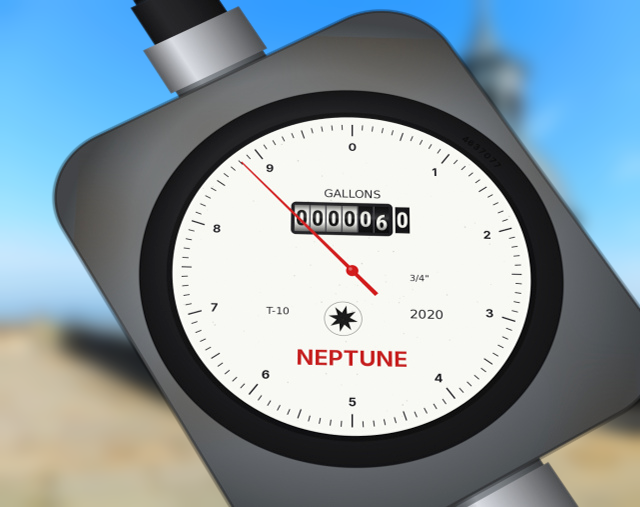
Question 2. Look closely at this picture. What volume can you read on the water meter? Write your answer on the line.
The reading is 58.8 gal
